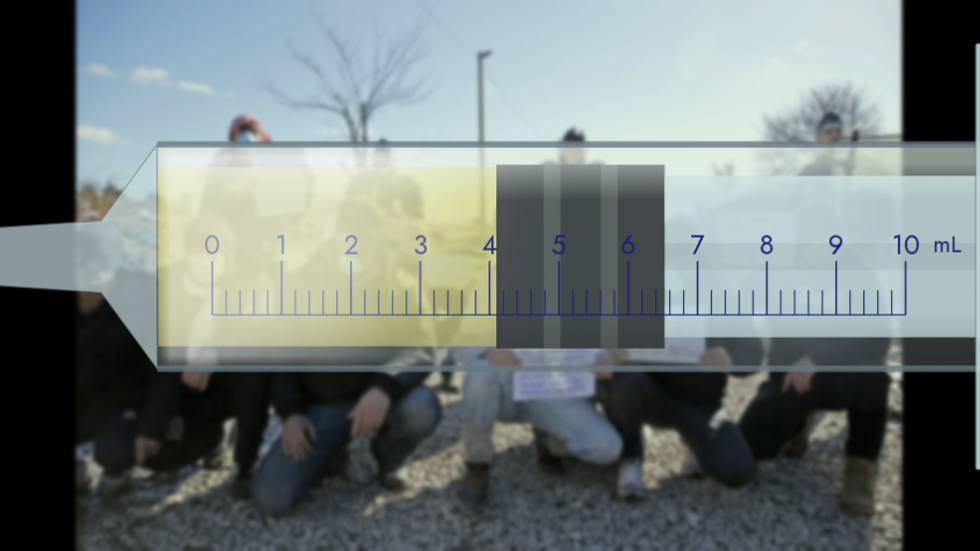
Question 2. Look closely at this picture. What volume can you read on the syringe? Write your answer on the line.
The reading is 4.1 mL
